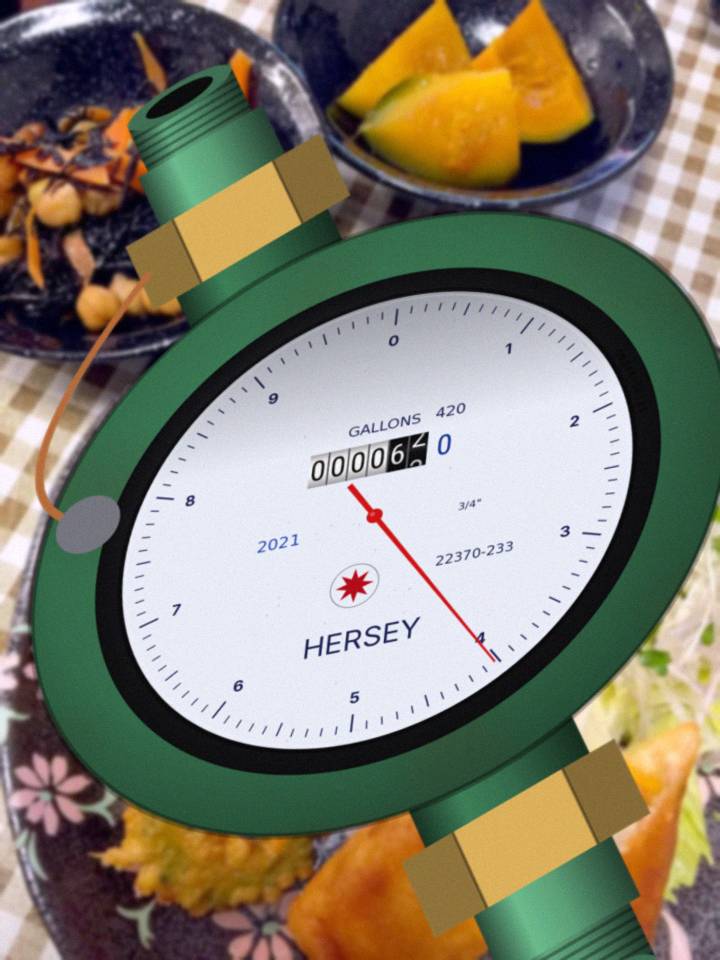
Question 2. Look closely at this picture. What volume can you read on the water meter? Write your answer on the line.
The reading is 624.0 gal
